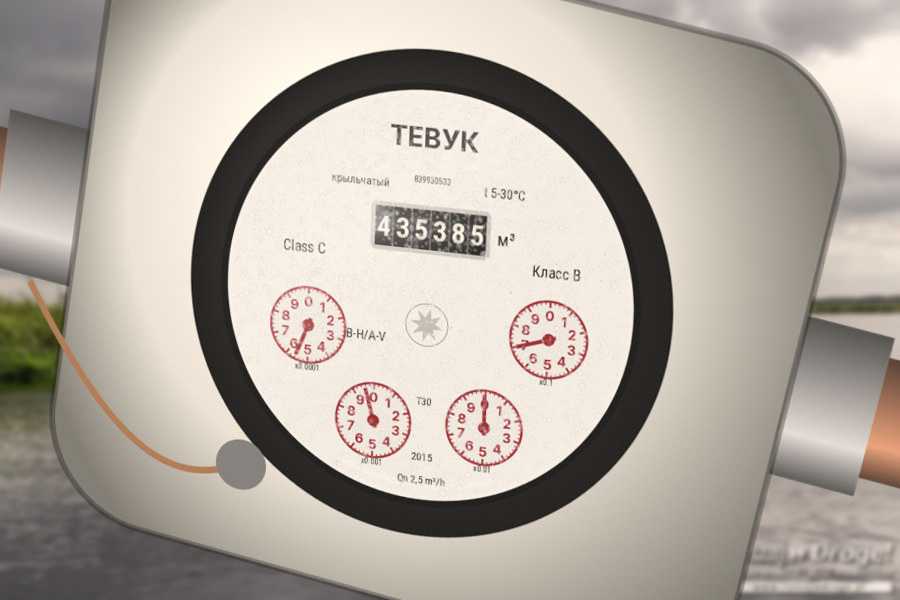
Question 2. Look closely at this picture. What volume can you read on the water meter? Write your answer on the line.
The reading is 435385.6995 m³
